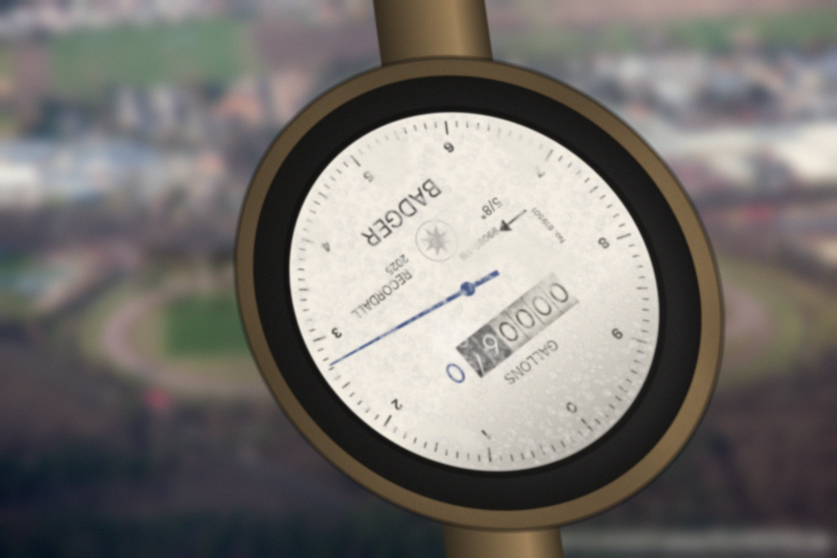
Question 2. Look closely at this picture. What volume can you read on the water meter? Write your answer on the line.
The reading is 672.7 gal
